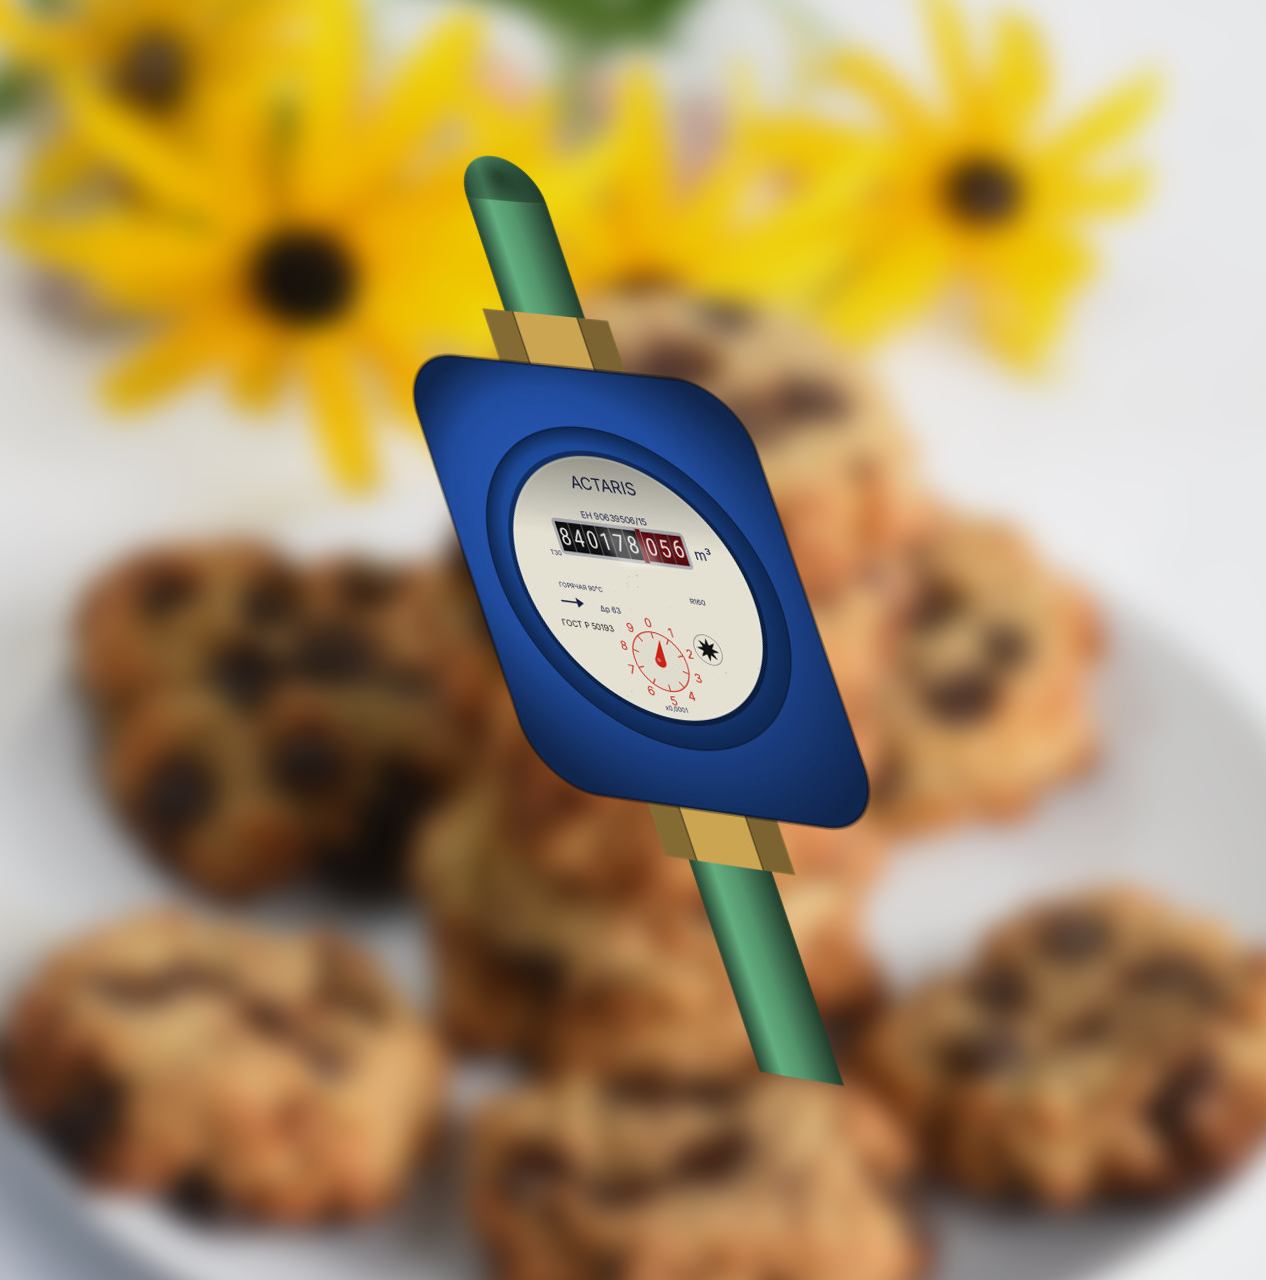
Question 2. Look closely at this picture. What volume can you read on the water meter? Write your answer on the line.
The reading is 840178.0560 m³
